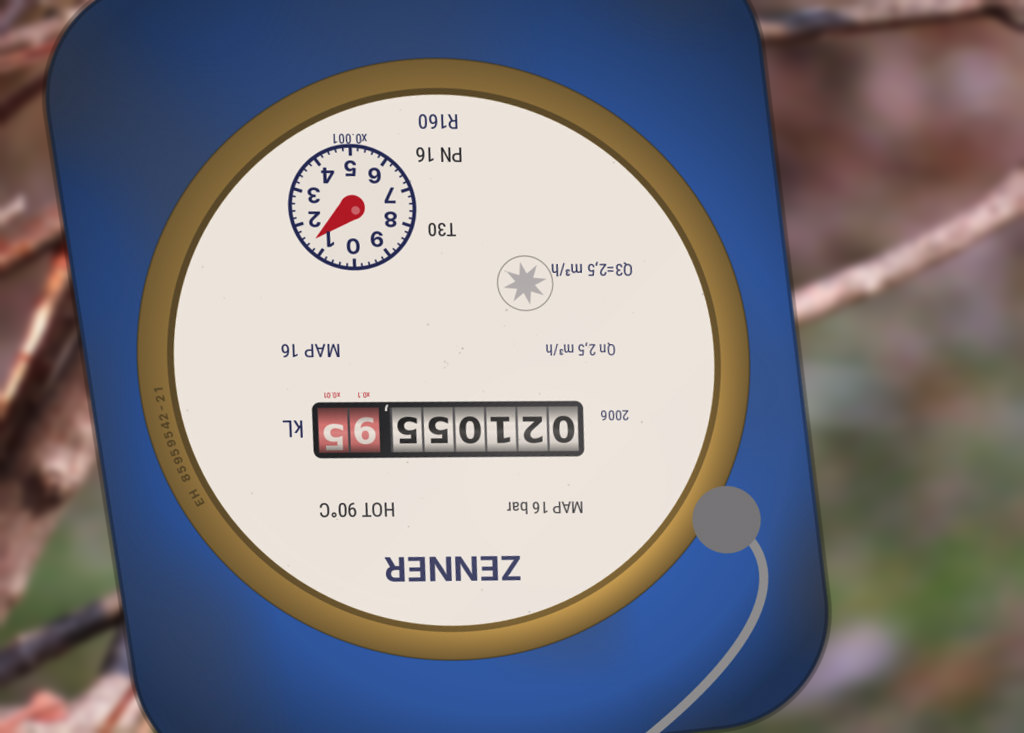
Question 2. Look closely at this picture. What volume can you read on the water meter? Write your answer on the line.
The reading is 21055.951 kL
